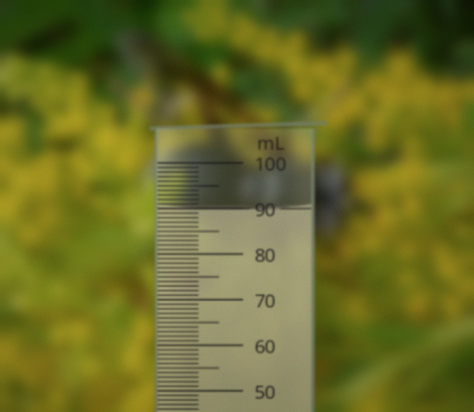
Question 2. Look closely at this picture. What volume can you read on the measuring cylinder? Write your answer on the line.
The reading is 90 mL
